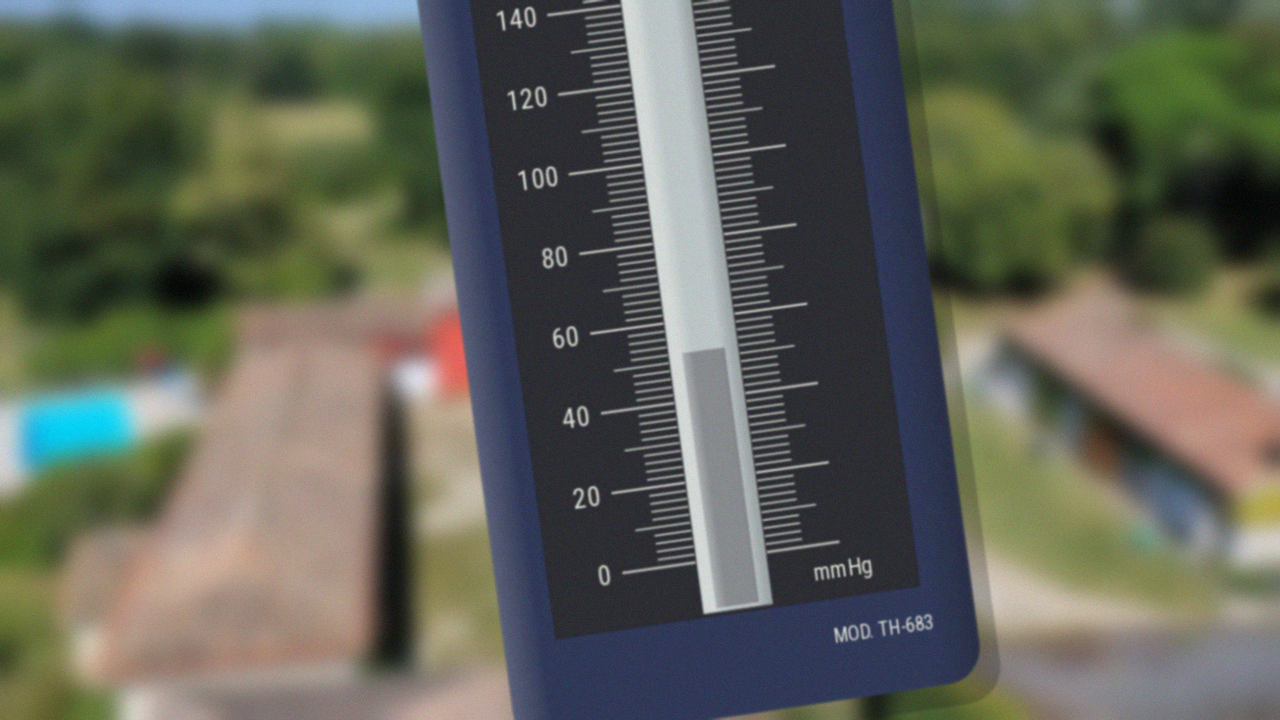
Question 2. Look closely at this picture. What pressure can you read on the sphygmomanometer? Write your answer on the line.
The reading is 52 mmHg
